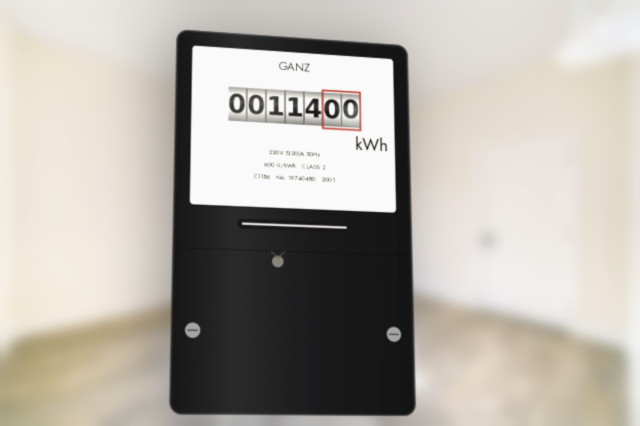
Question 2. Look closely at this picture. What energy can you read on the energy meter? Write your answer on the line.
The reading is 114.00 kWh
